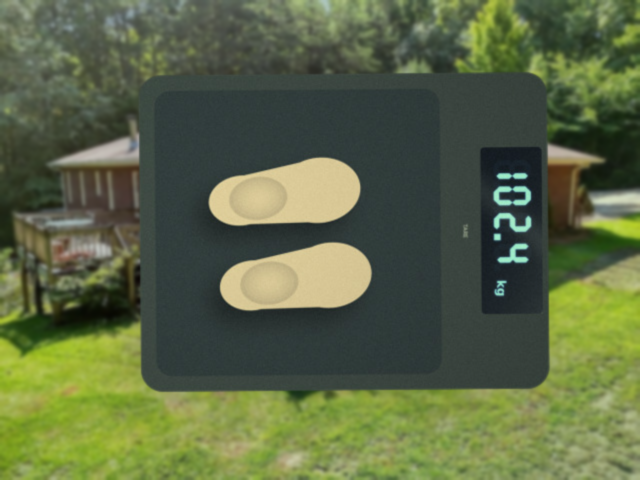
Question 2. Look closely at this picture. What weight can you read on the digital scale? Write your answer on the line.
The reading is 102.4 kg
